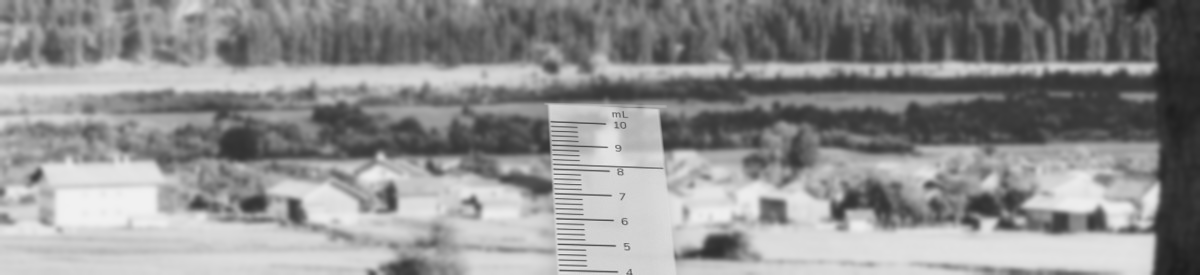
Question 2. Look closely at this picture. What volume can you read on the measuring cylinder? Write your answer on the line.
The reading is 8.2 mL
